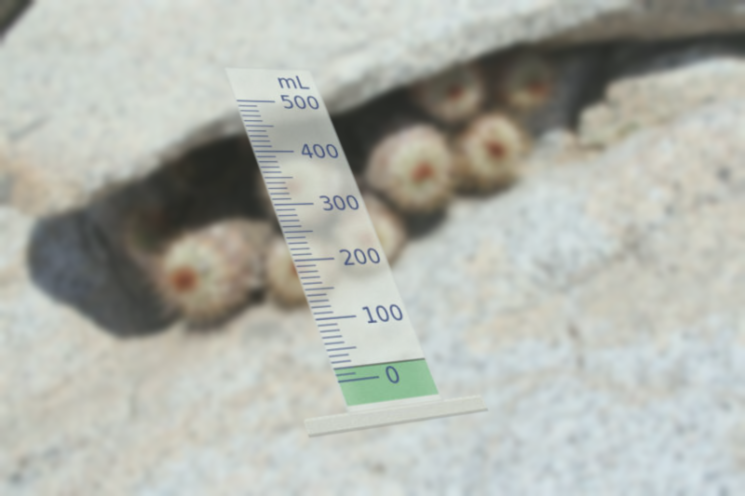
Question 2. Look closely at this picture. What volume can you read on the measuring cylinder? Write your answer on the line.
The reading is 20 mL
